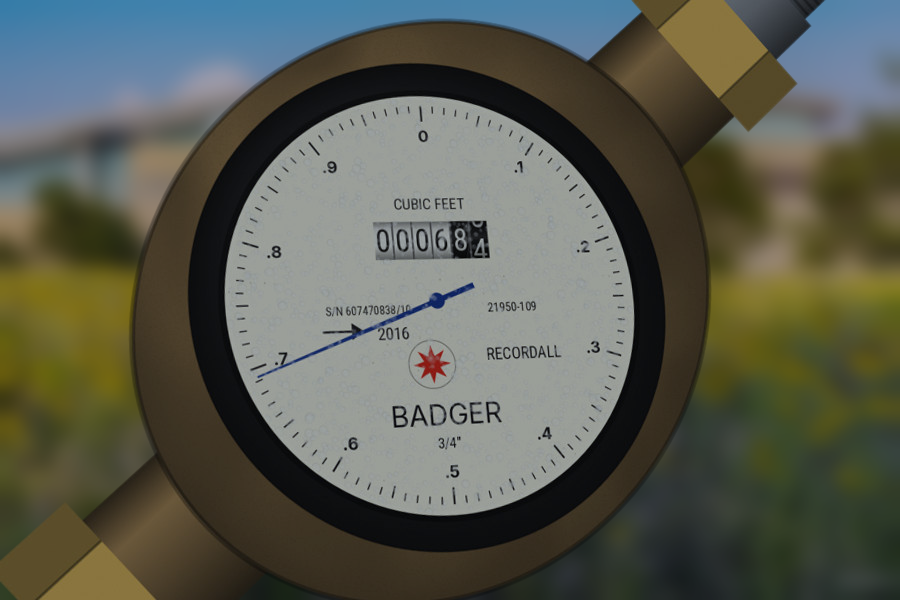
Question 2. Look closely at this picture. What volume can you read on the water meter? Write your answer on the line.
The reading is 683.69 ft³
